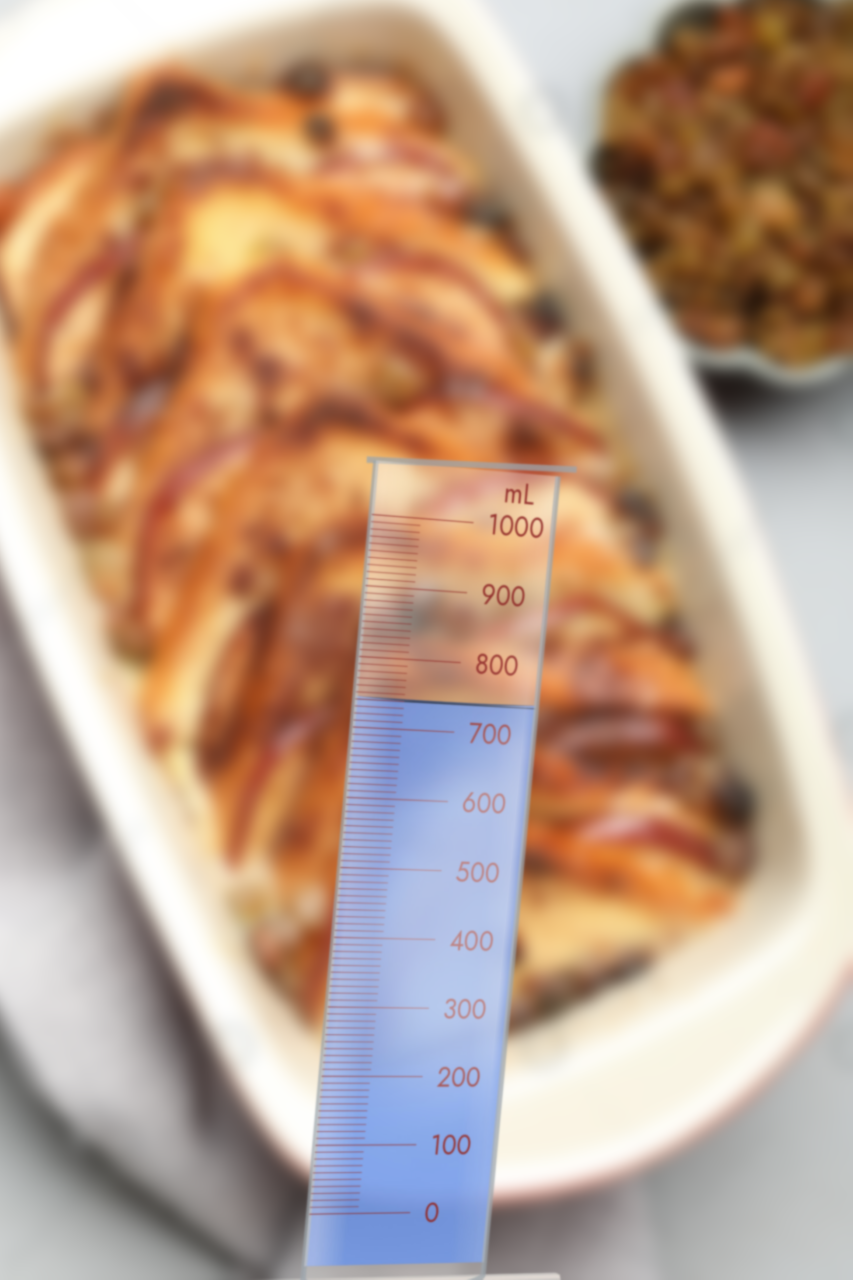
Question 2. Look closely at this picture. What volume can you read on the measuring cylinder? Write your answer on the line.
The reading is 740 mL
